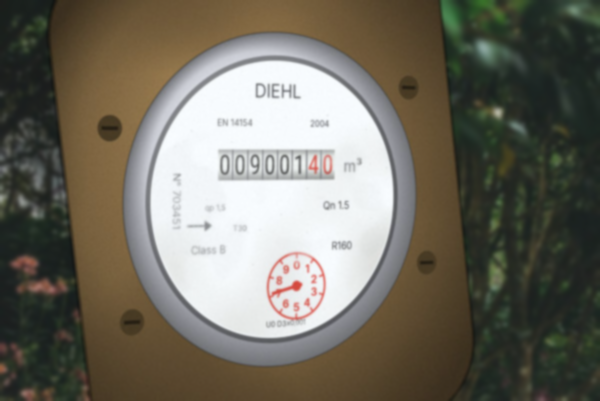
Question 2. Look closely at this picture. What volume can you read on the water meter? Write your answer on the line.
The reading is 9001.407 m³
